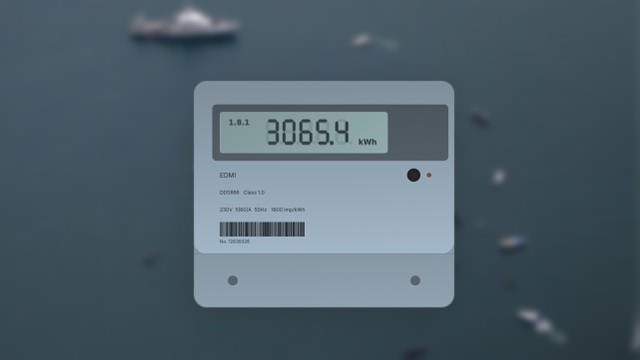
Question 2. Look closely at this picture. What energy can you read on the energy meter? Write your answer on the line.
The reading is 3065.4 kWh
